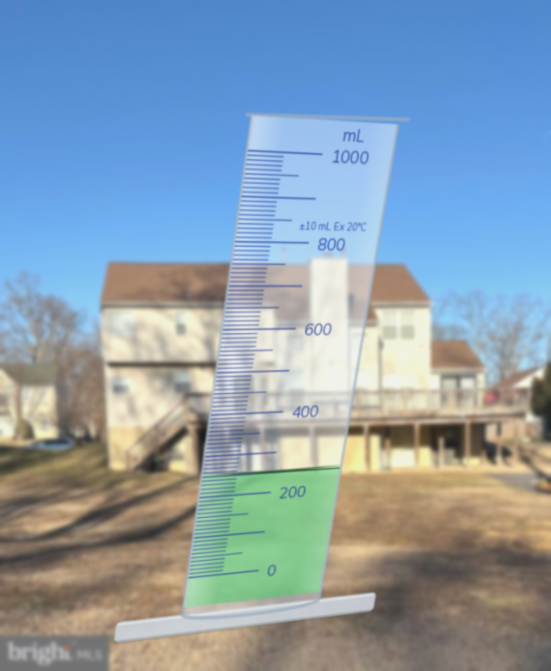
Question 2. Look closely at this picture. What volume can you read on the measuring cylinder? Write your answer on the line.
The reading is 250 mL
